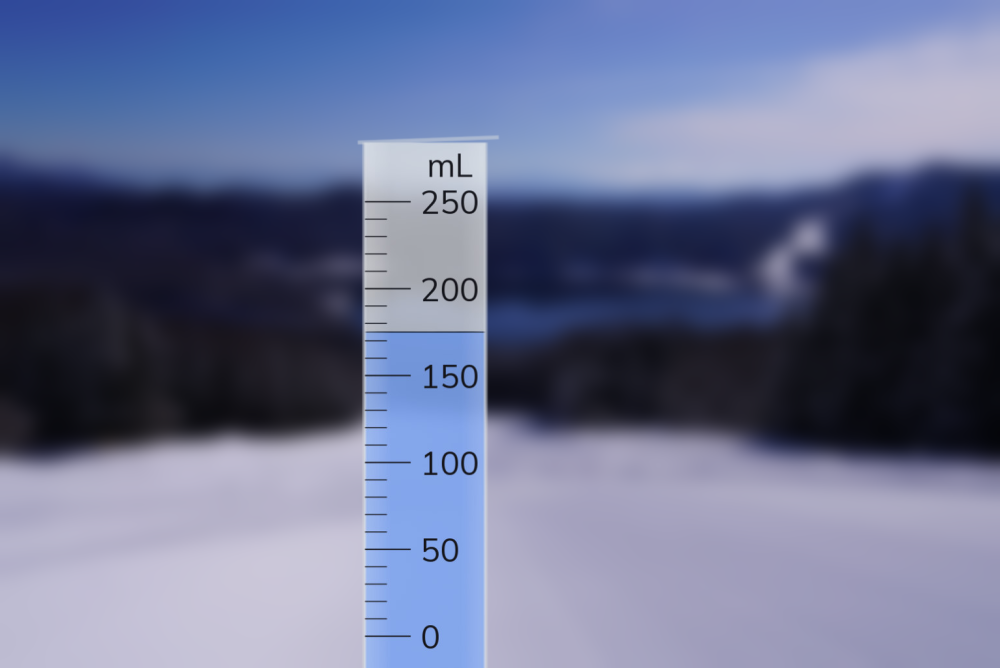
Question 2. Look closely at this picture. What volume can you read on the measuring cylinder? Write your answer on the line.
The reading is 175 mL
